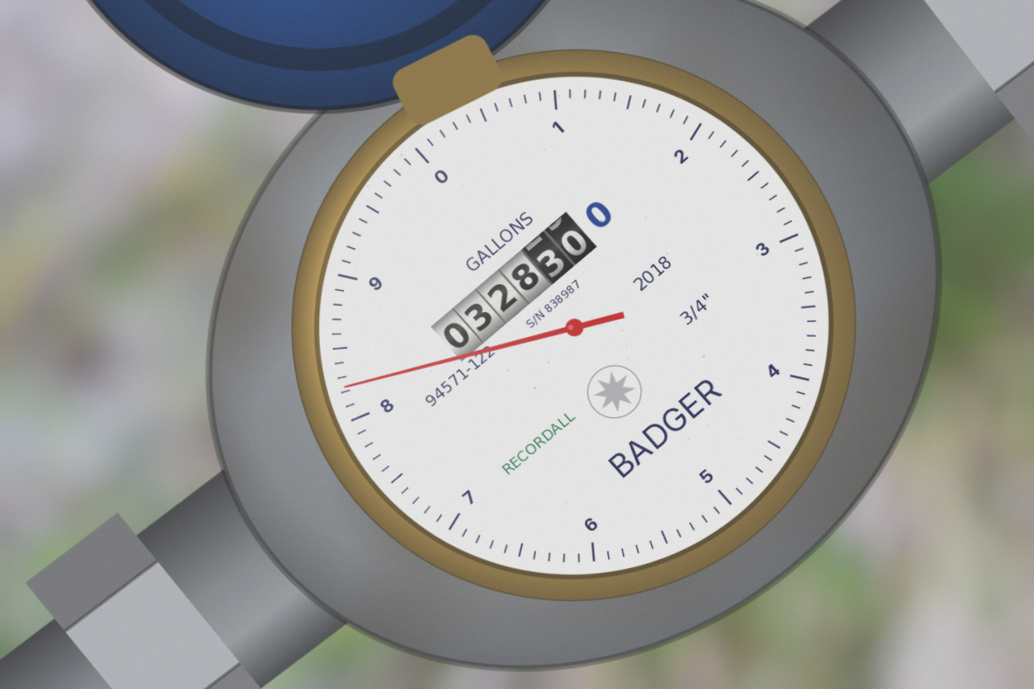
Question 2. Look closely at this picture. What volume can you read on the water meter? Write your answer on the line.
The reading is 328298.2 gal
